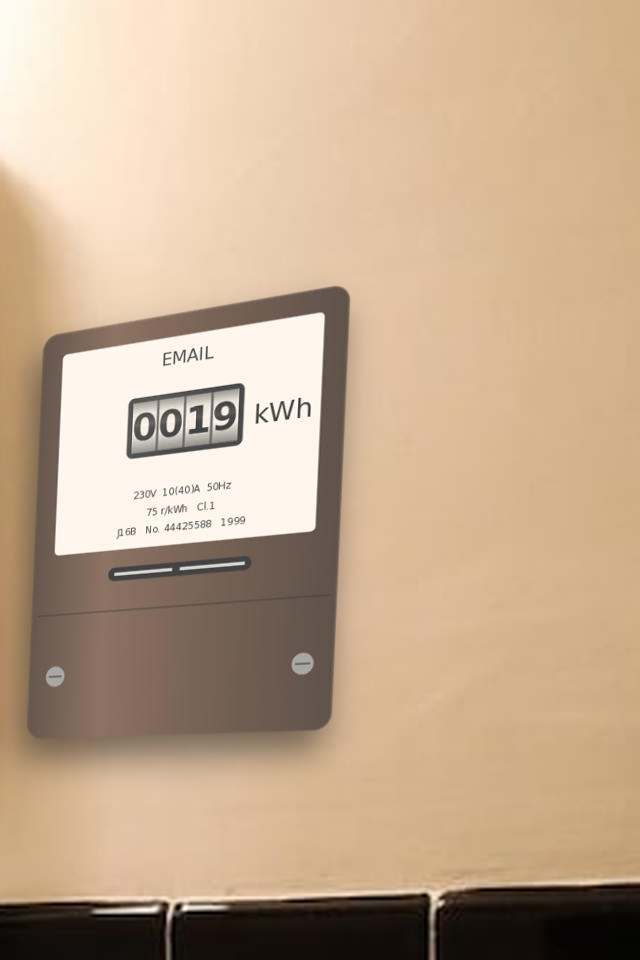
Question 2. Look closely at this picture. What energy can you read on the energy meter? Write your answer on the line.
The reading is 19 kWh
